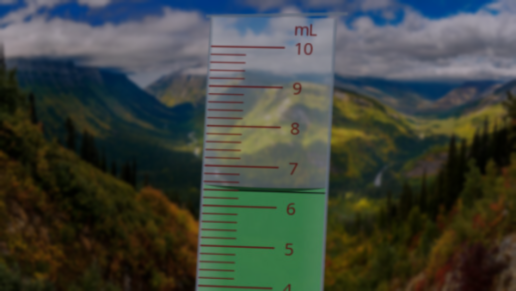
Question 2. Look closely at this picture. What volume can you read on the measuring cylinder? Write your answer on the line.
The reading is 6.4 mL
